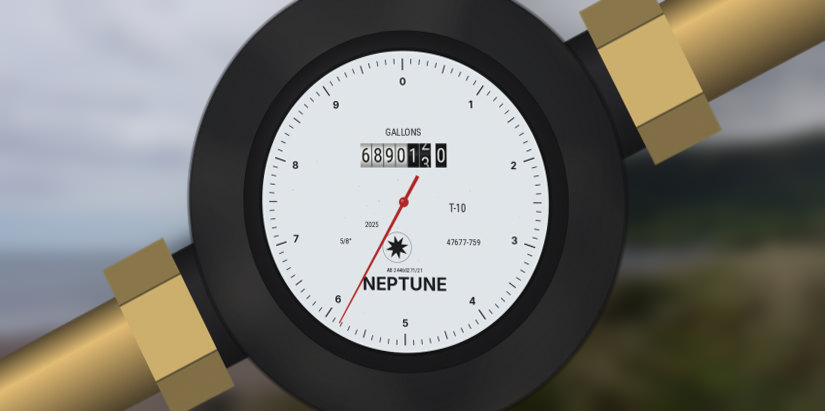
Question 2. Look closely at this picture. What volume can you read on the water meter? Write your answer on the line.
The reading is 6890125.8 gal
